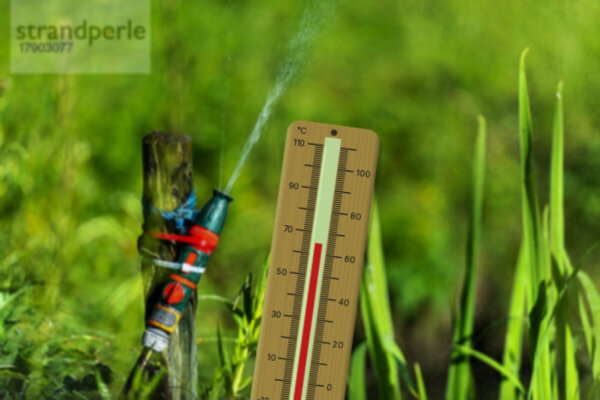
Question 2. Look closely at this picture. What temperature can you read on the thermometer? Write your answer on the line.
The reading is 65 °C
